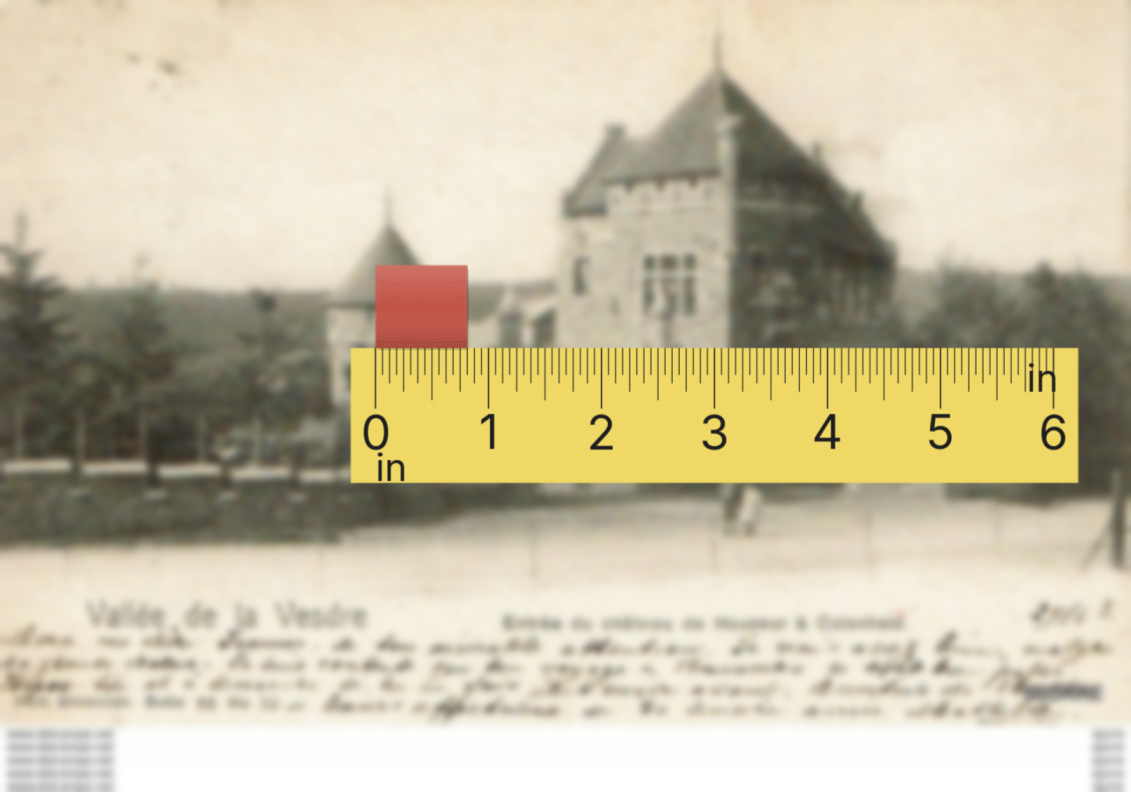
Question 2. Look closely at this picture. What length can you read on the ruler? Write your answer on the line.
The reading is 0.8125 in
